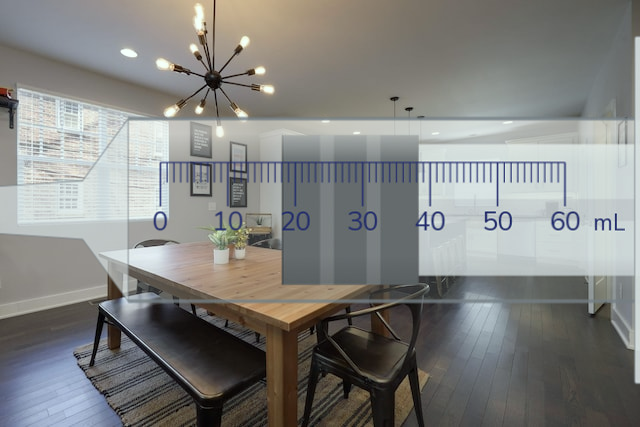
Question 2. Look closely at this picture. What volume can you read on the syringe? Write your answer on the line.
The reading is 18 mL
